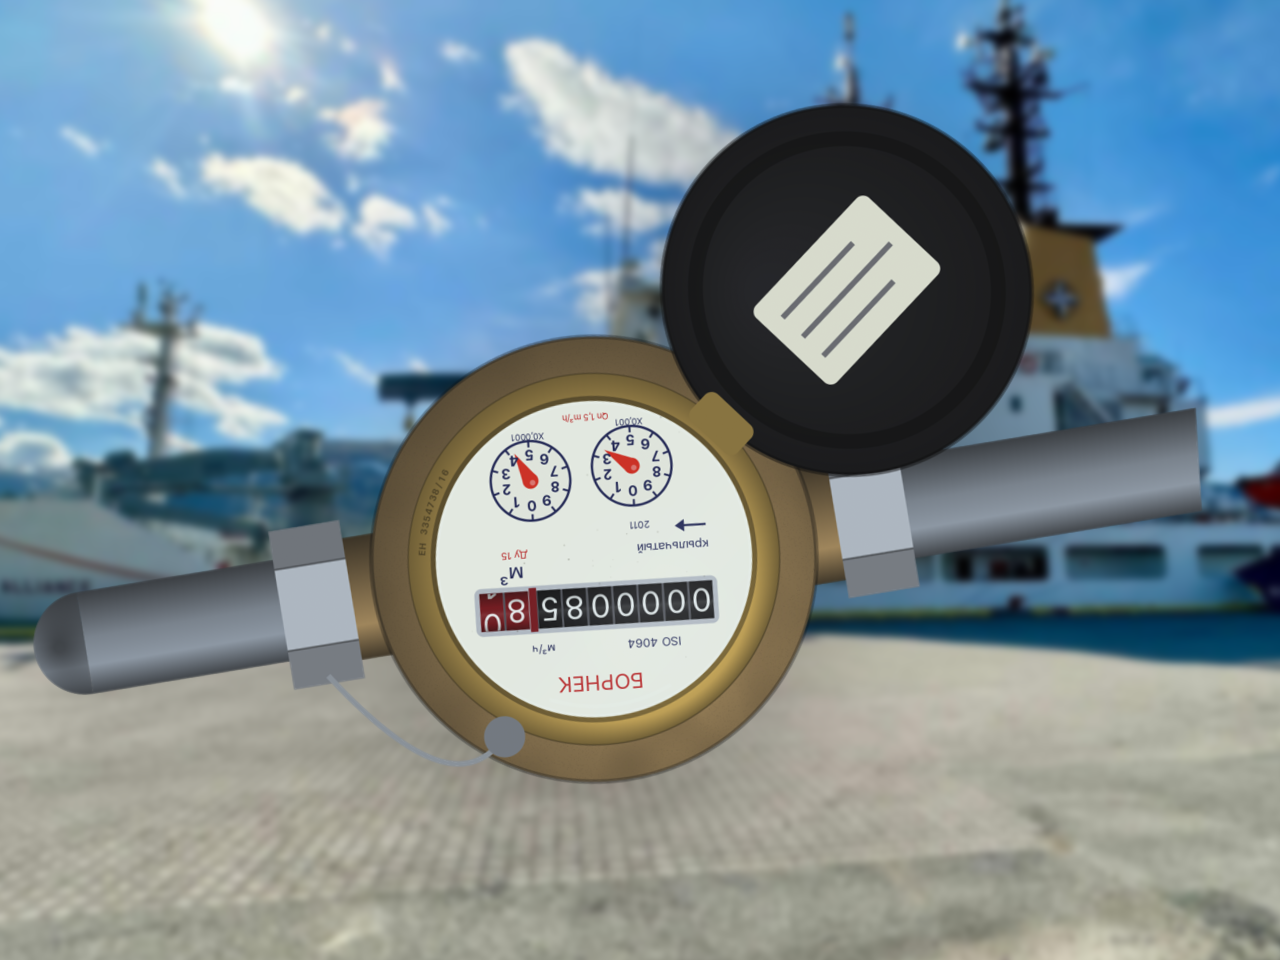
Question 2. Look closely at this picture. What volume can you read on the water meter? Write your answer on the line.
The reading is 85.8034 m³
